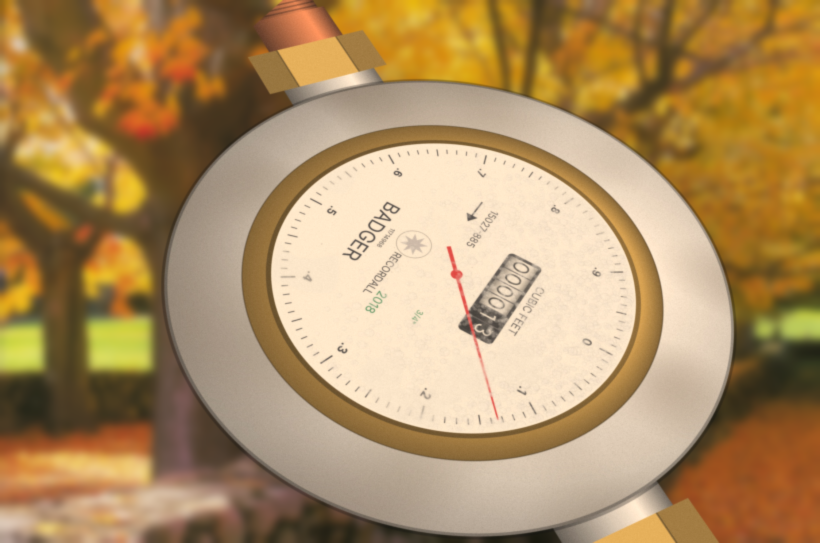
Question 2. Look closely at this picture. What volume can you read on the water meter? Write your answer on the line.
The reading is 13.13 ft³
